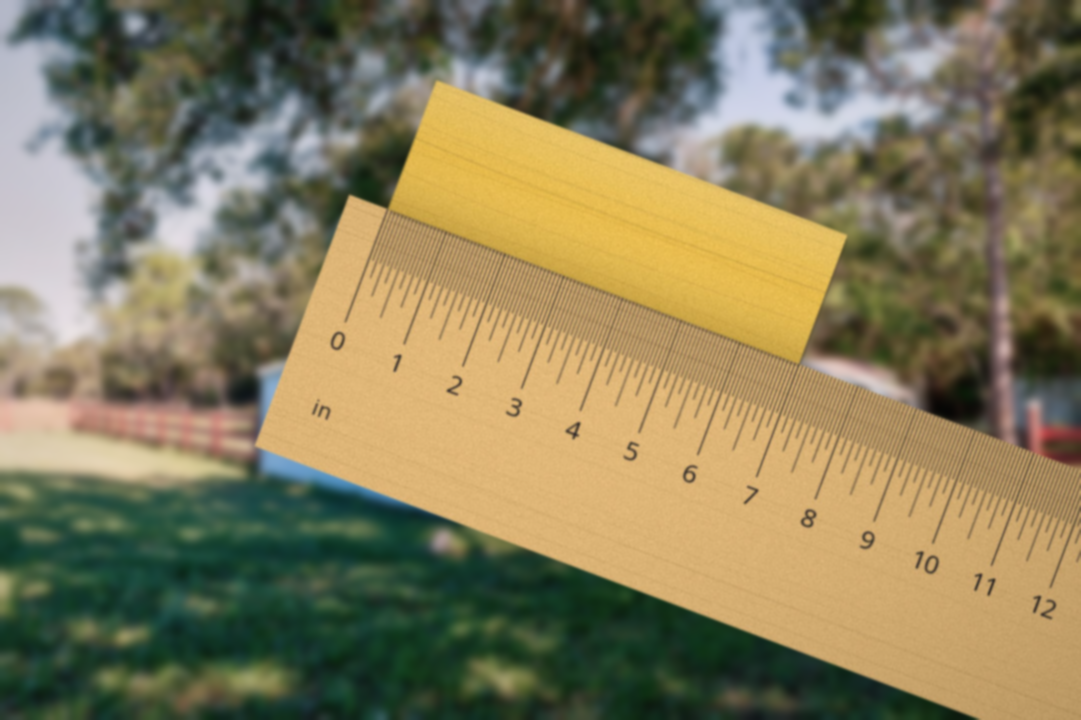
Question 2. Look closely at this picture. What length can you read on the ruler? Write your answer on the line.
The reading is 7 in
